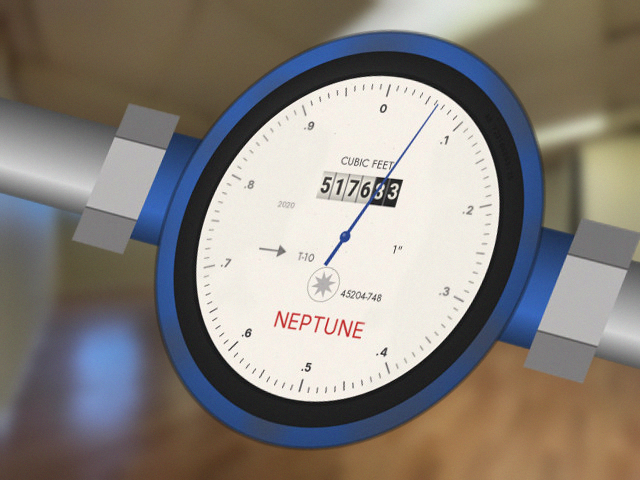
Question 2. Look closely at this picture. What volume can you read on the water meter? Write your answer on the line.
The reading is 517683.06 ft³
